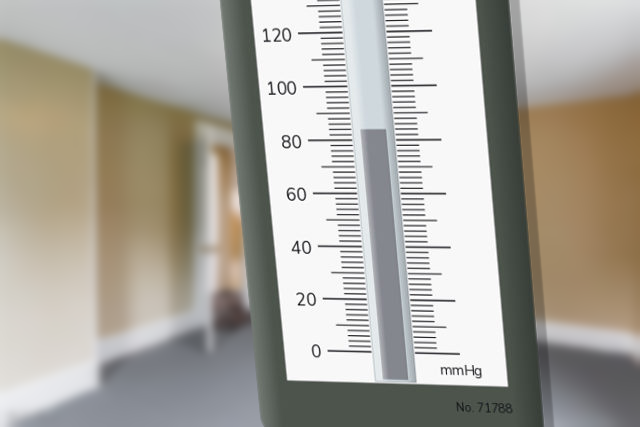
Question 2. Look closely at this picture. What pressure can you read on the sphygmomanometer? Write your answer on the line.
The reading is 84 mmHg
